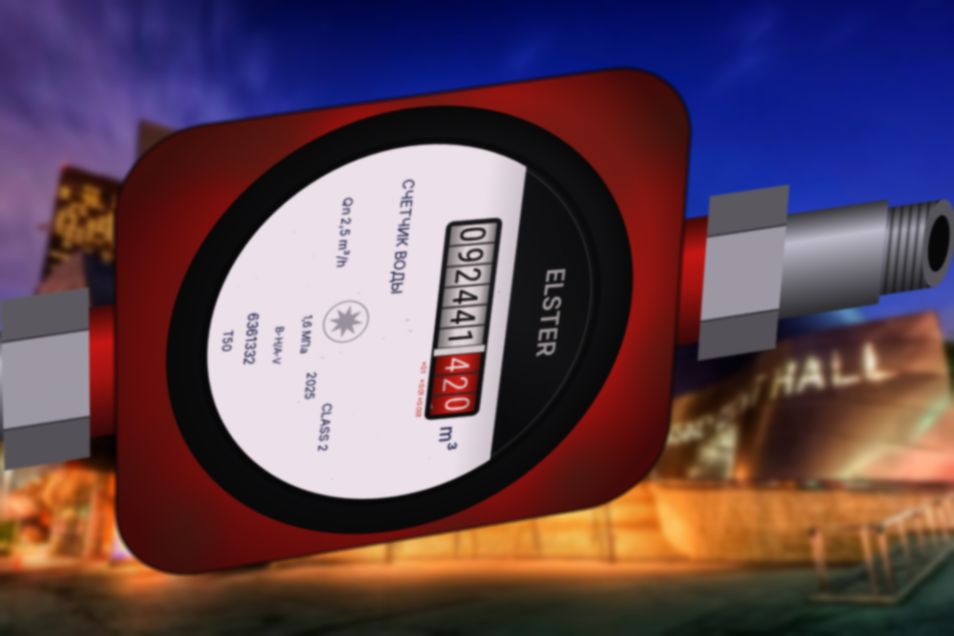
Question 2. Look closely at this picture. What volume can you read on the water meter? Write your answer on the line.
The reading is 92441.420 m³
